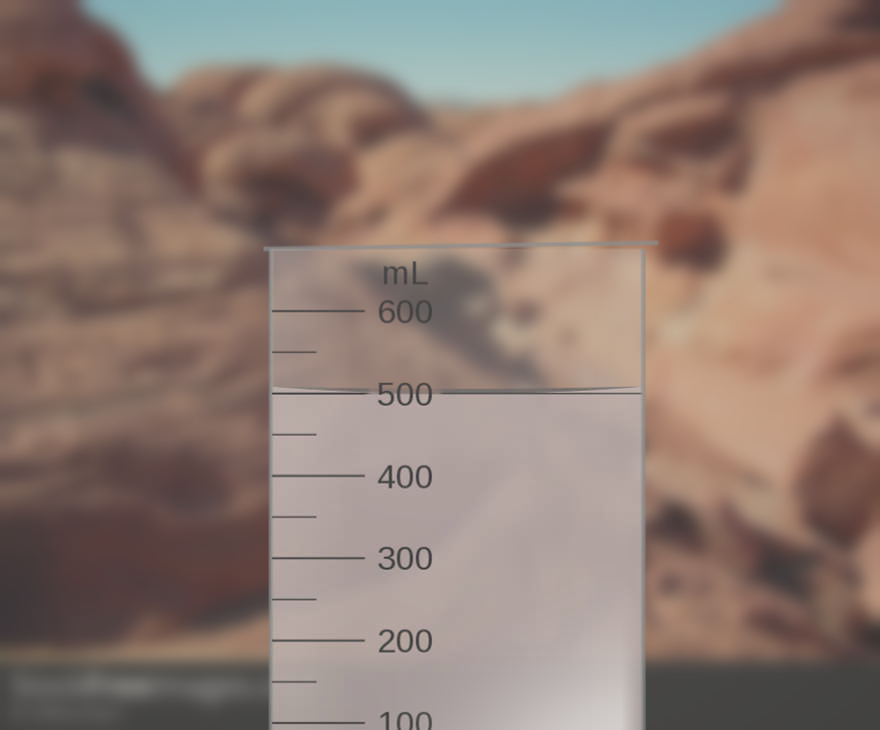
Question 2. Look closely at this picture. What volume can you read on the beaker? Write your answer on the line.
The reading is 500 mL
